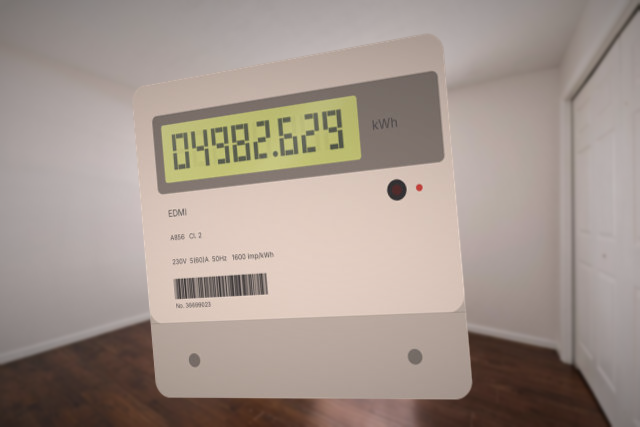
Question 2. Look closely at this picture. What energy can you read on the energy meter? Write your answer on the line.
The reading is 4982.629 kWh
